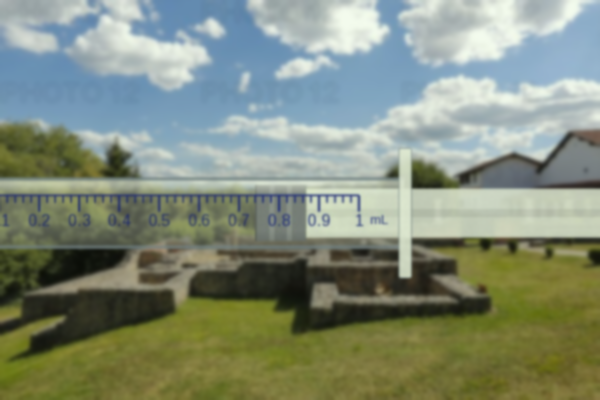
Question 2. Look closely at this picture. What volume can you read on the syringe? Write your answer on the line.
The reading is 0.74 mL
